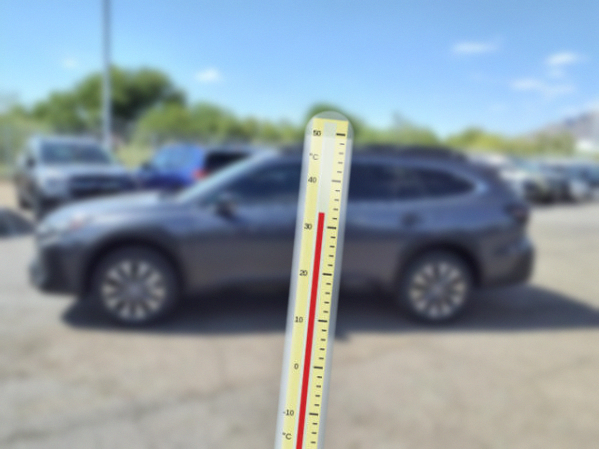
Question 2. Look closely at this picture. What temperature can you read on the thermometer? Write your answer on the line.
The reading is 33 °C
